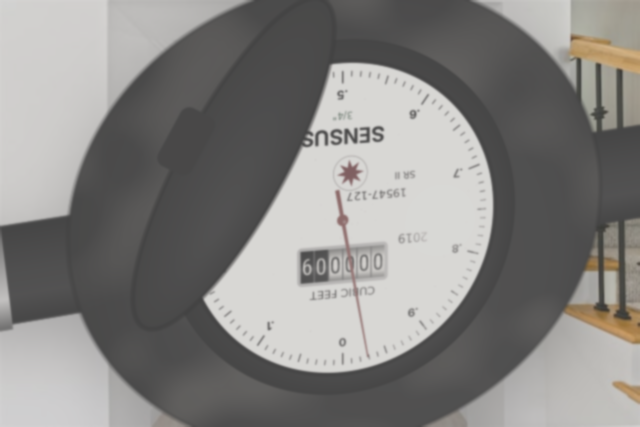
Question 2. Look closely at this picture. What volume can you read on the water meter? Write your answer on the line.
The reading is 8.97 ft³
